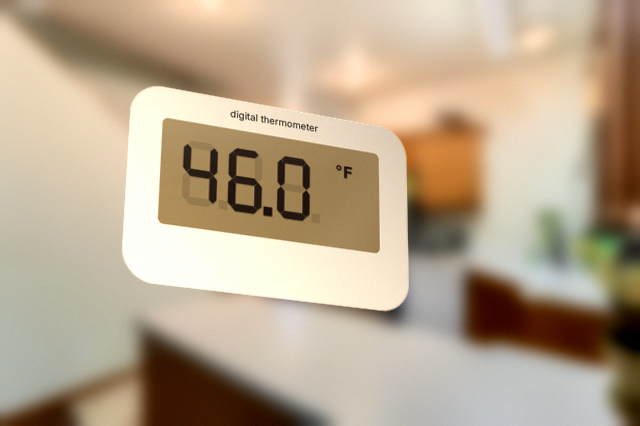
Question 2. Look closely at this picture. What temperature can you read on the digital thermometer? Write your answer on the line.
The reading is 46.0 °F
